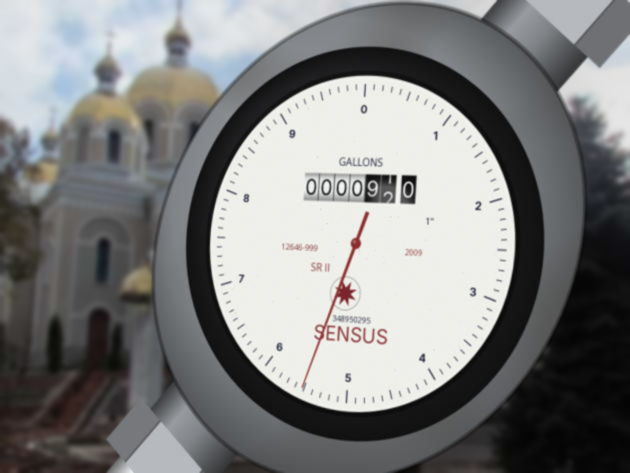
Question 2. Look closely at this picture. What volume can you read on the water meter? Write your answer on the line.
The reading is 915.5 gal
